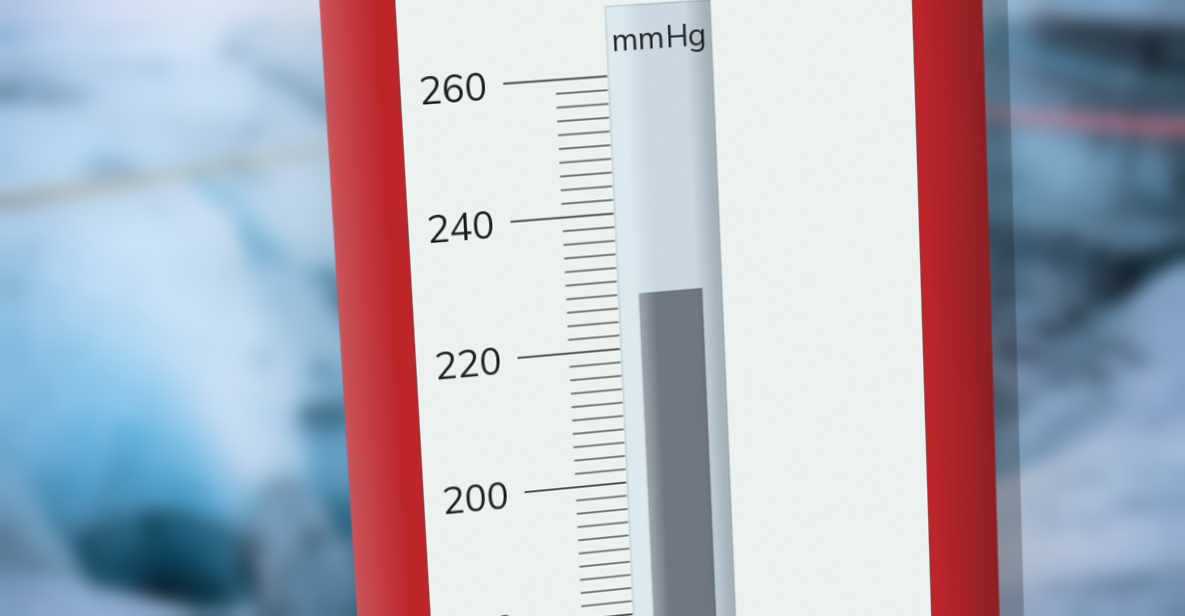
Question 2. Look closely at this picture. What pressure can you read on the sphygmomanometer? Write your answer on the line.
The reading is 228 mmHg
